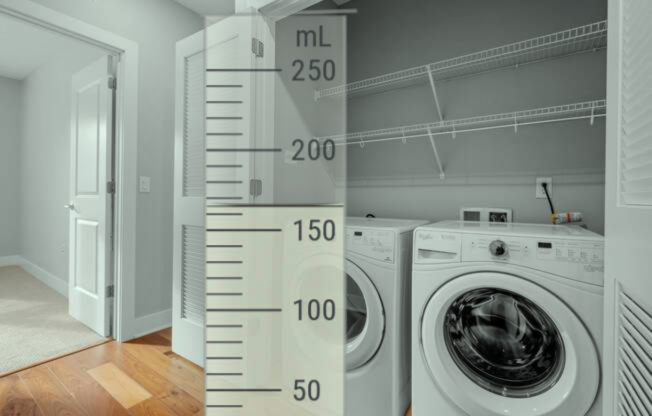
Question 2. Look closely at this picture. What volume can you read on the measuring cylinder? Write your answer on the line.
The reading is 165 mL
